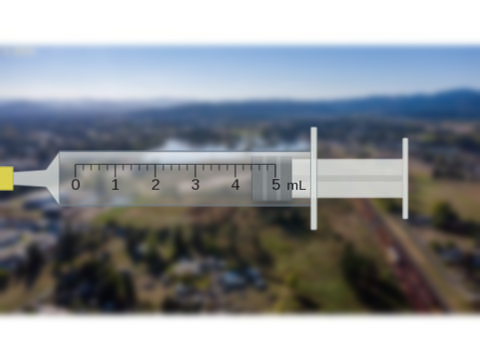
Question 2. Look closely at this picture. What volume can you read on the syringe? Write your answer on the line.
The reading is 4.4 mL
